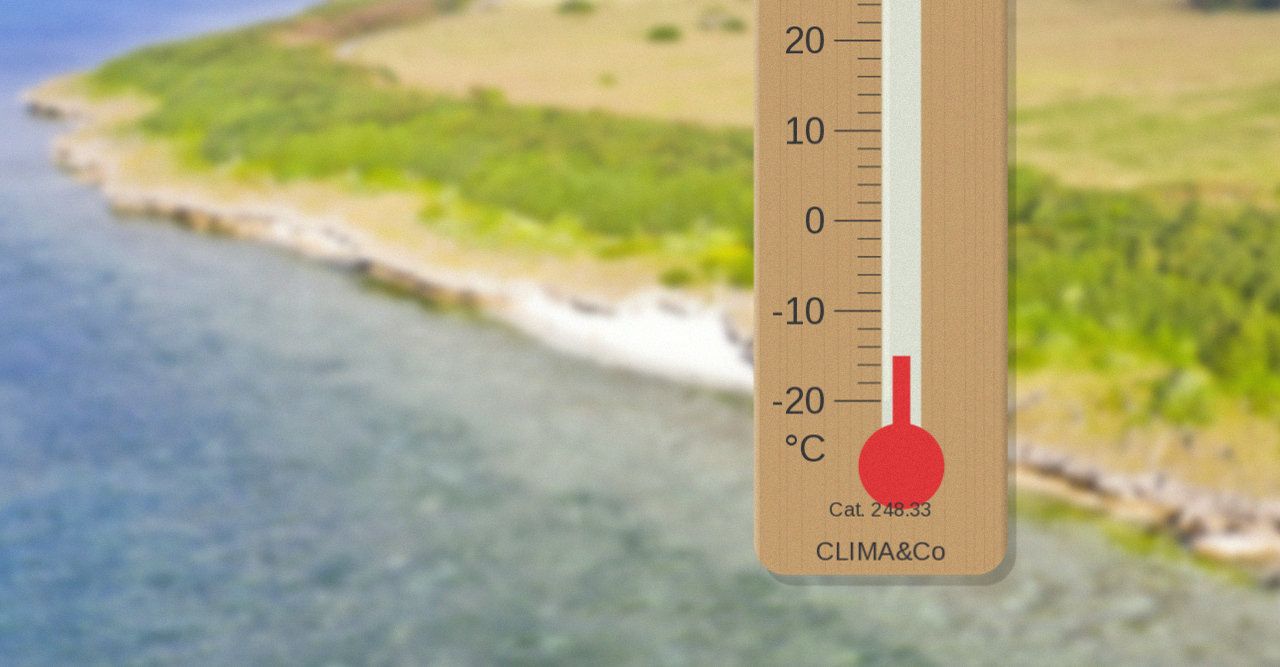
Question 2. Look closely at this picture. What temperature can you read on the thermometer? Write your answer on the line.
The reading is -15 °C
